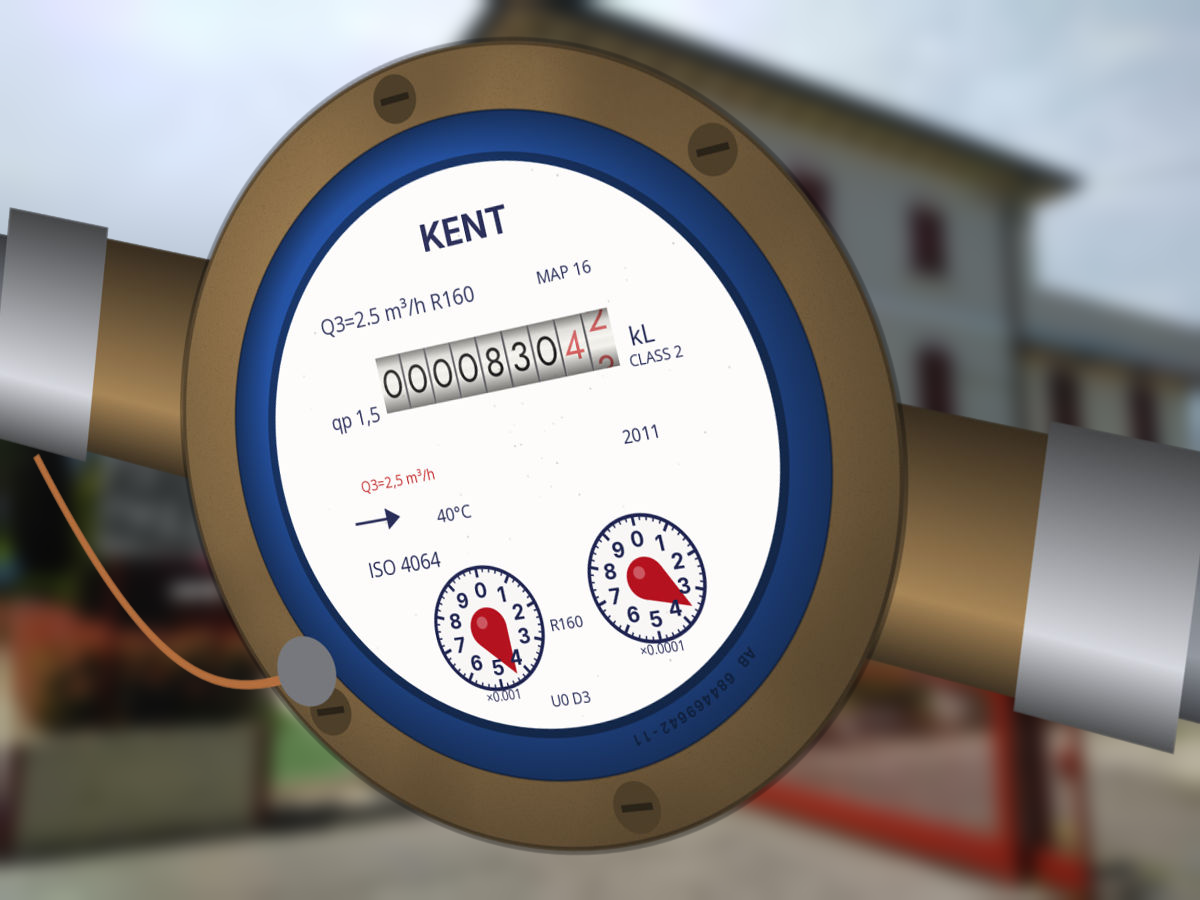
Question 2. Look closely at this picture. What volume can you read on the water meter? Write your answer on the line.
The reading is 830.4243 kL
